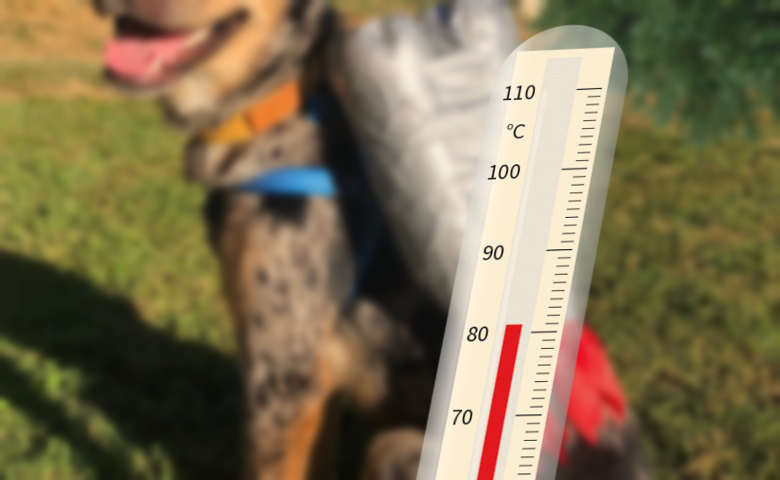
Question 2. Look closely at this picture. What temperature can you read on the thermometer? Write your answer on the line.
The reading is 81 °C
